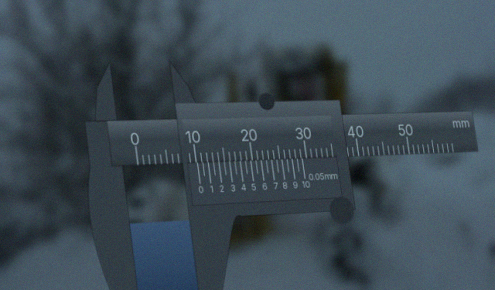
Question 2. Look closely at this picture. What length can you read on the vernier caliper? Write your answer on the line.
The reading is 10.2 mm
